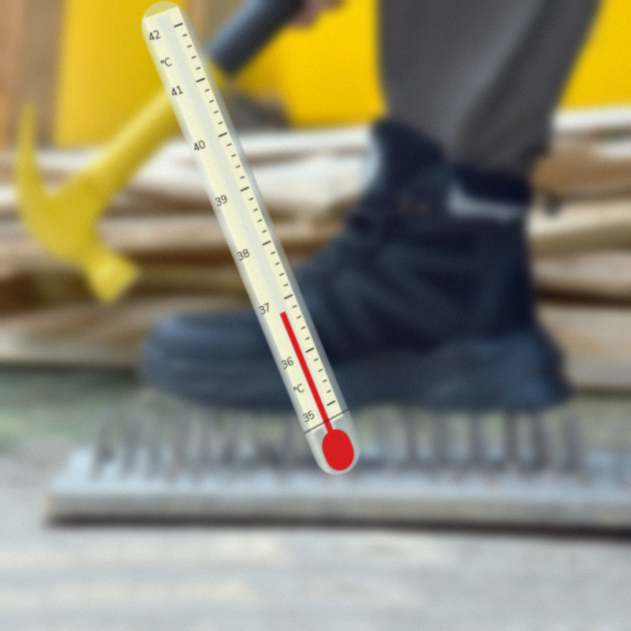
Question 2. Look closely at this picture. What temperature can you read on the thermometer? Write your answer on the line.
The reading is 36.8 °C
